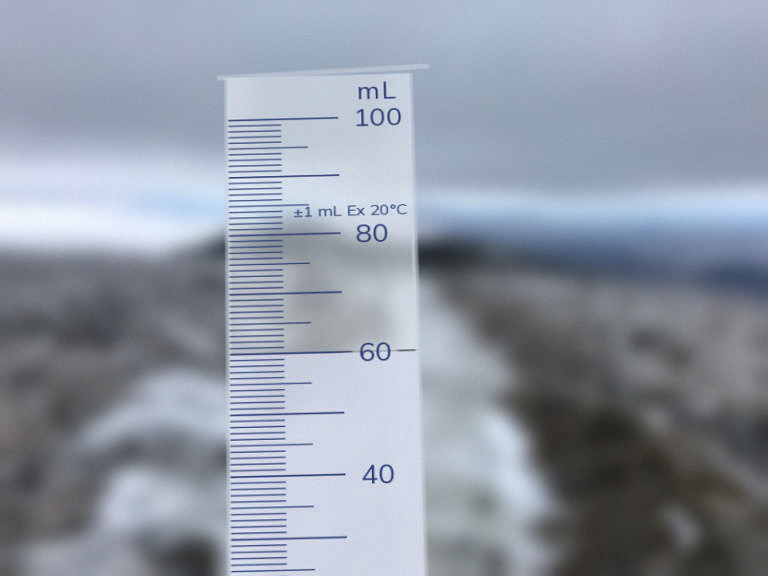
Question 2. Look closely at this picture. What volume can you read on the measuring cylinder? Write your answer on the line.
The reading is 60 mL
